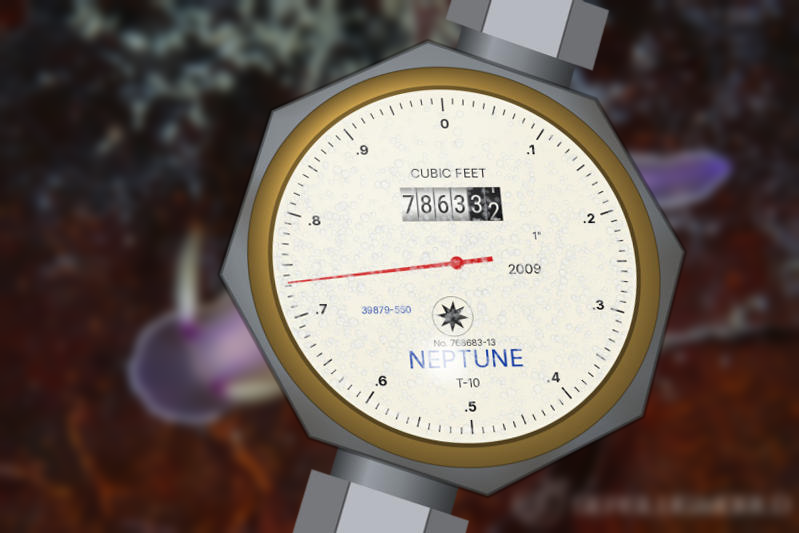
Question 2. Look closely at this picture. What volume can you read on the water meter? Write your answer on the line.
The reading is 786331.73 ft³
